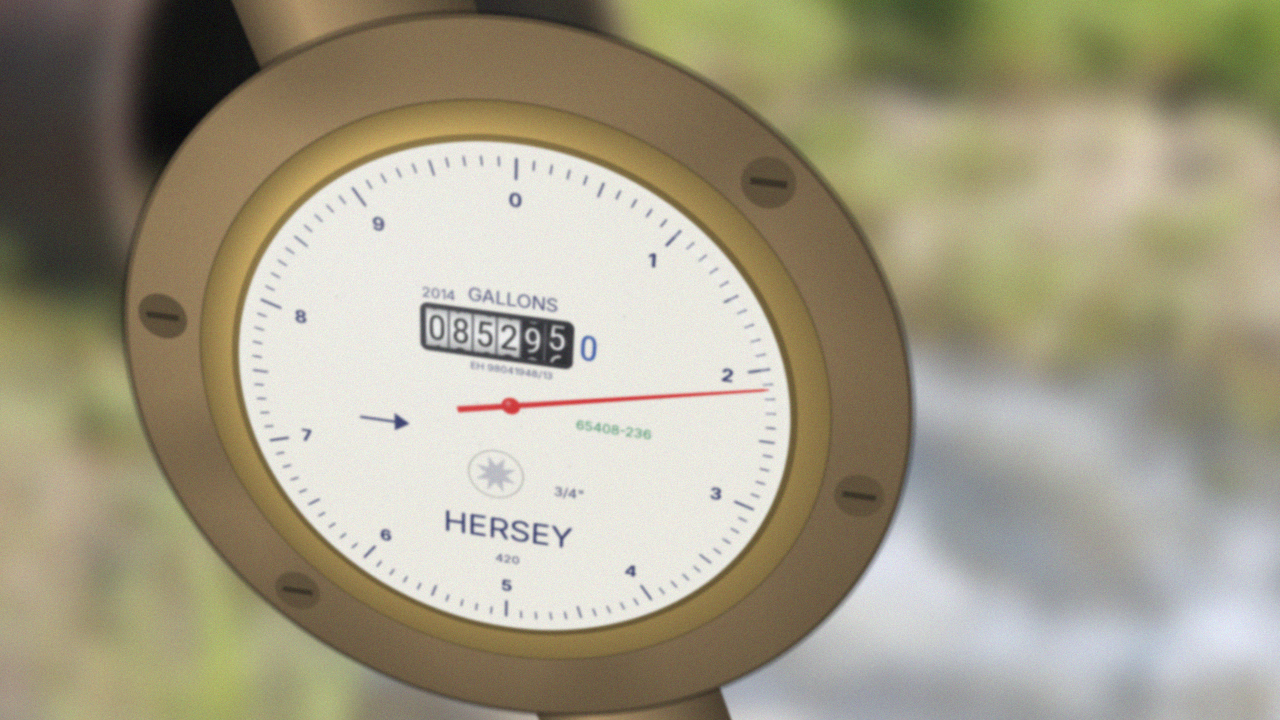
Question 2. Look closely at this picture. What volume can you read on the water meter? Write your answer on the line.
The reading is 852952.1 gal
